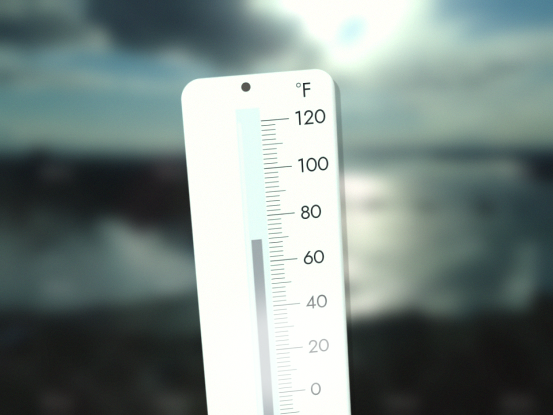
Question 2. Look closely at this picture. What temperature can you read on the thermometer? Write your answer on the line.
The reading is 70 °F
